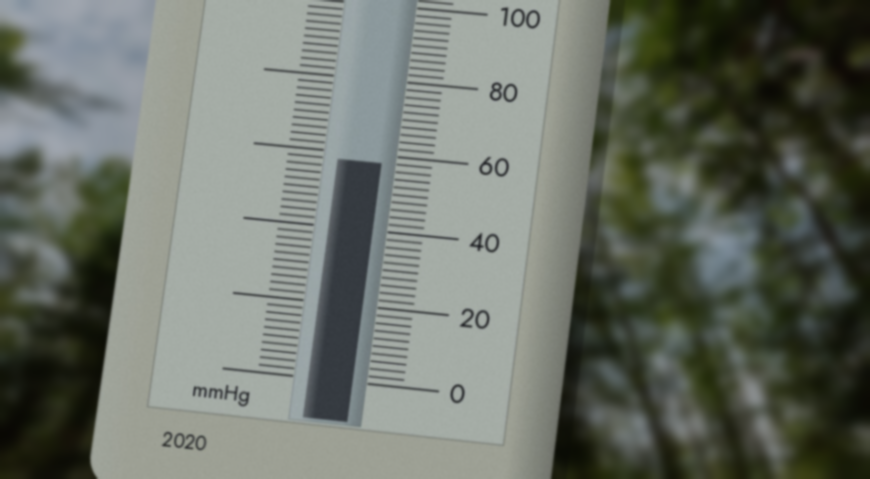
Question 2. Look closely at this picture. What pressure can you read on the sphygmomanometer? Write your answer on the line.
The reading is 58 mmHg
